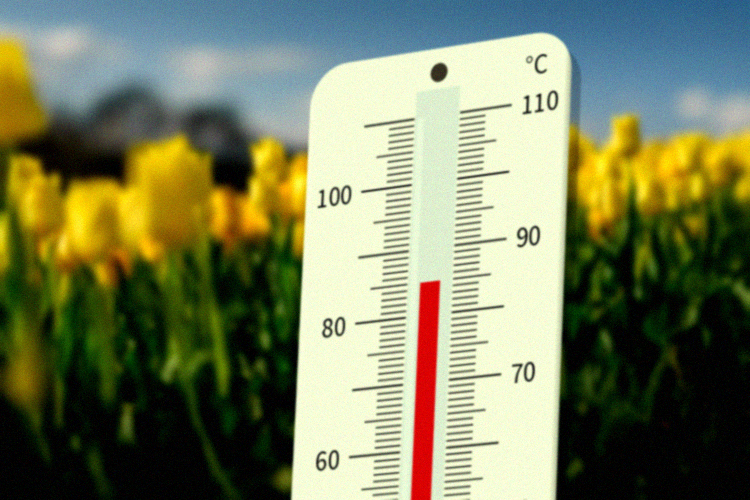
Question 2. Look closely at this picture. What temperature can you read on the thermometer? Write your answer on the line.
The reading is 85 °C
